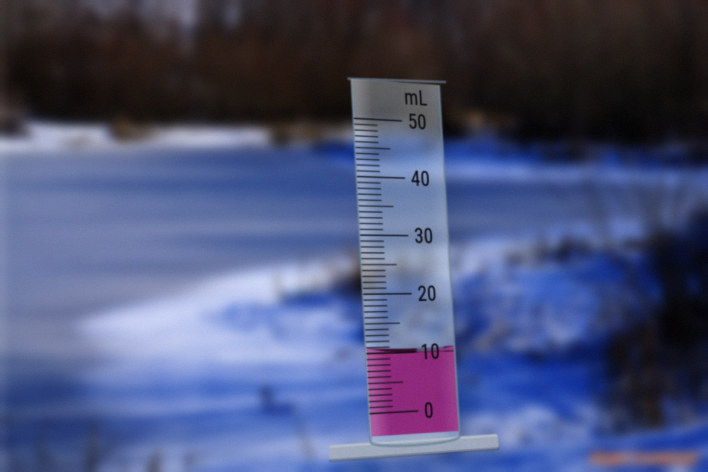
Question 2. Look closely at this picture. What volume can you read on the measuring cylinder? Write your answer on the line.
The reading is 10 mL
